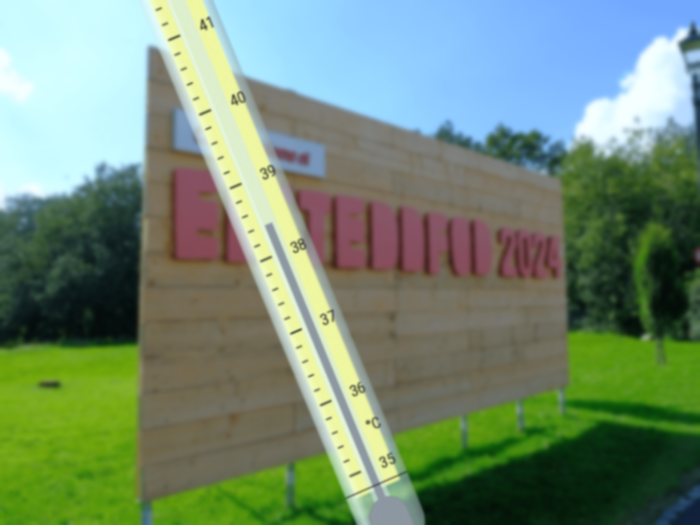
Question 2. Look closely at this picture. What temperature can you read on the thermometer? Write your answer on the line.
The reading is 38.4 °C
